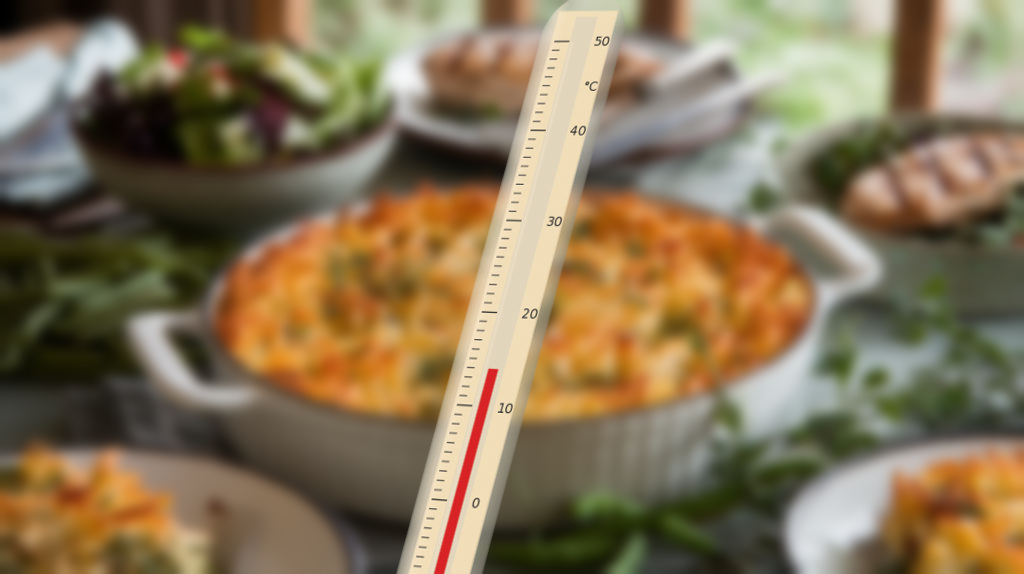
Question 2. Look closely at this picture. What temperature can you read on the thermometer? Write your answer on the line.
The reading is 14 °C
